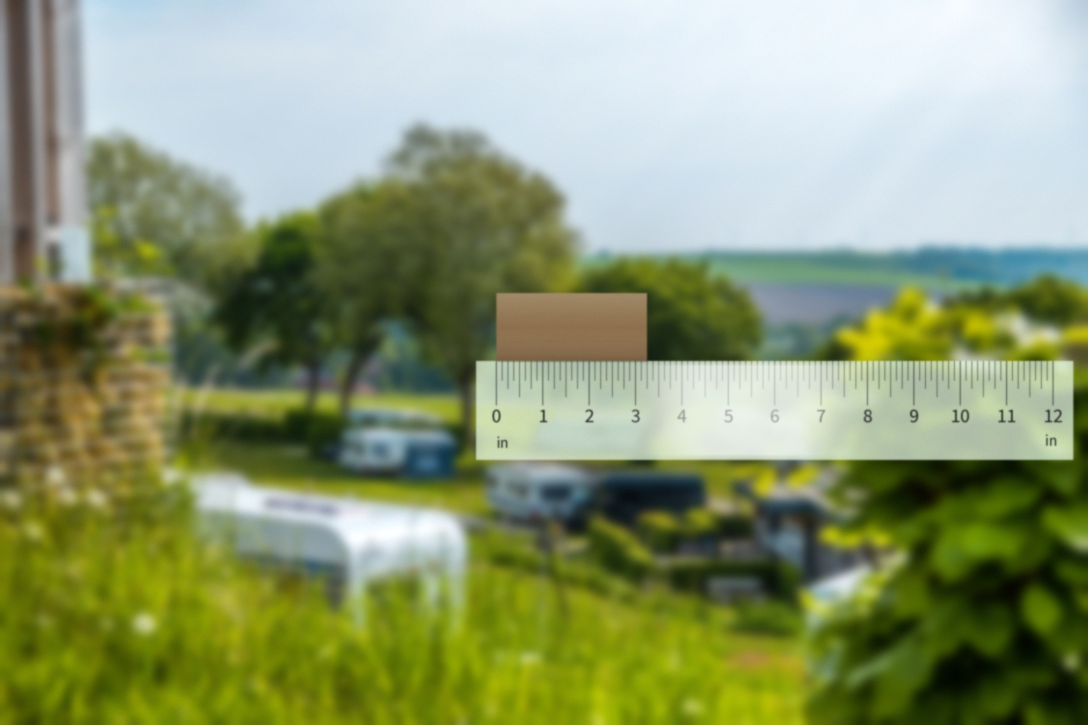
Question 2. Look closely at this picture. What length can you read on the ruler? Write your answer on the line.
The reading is 3.25 in
